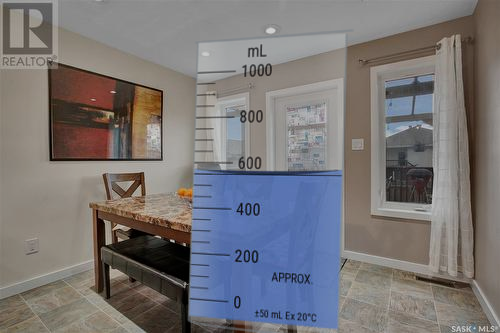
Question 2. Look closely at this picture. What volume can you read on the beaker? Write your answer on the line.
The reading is 550 mL
